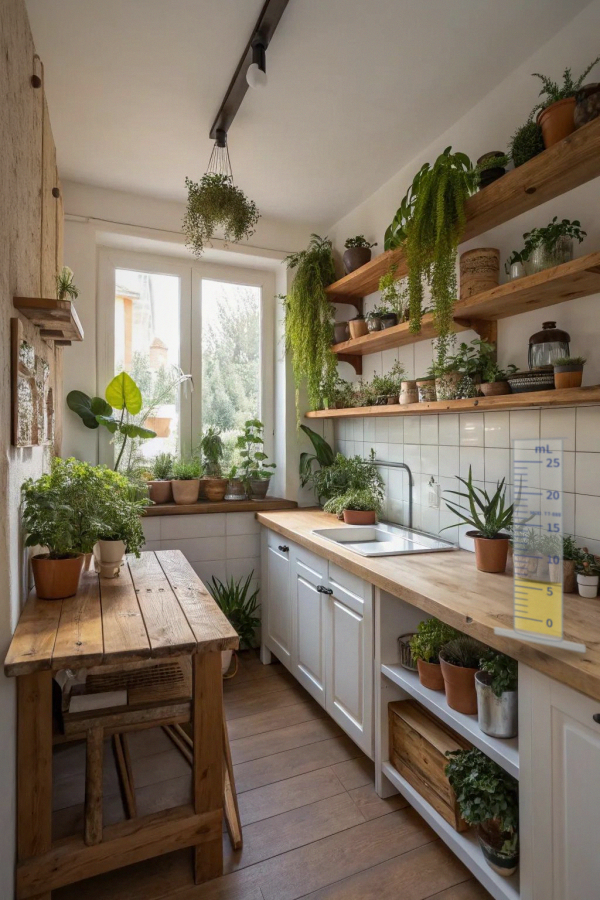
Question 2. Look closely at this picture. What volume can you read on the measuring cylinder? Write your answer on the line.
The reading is 6 mL
